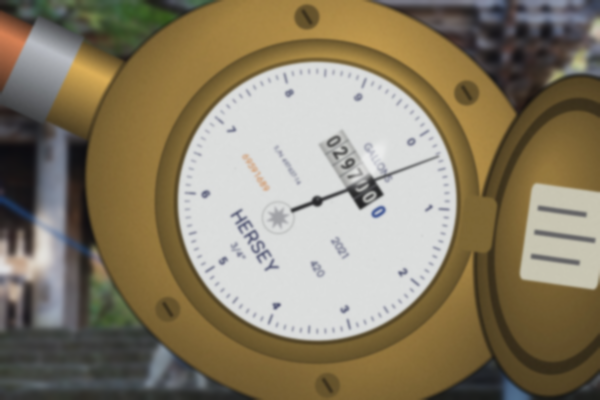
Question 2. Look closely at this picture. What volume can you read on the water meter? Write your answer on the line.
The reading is 297000.3 gal
